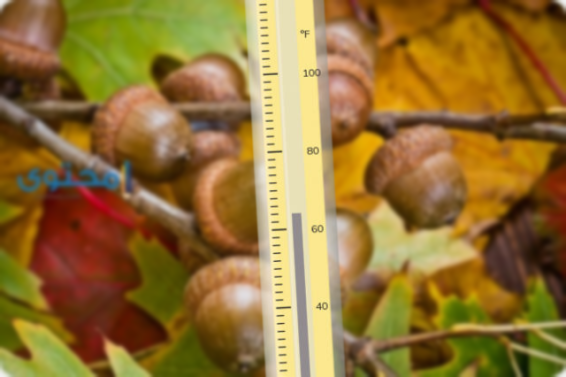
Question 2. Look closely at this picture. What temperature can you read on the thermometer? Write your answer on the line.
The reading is 64 °F
